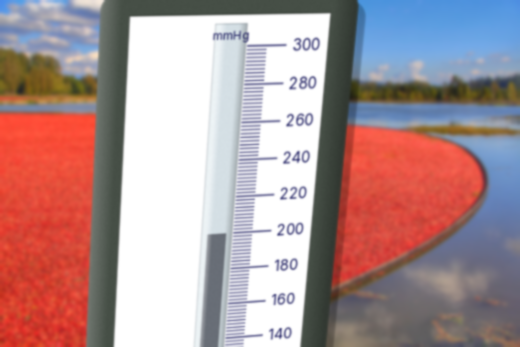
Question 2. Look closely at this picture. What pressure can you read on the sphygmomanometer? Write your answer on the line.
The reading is 200 mmHg
